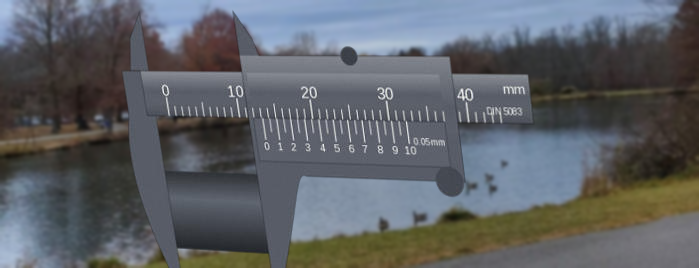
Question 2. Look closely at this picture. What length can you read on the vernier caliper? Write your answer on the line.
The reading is 13.2 mm
